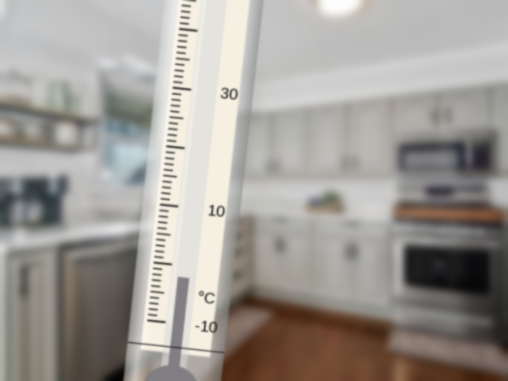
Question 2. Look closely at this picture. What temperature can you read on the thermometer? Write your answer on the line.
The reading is -2 °C
